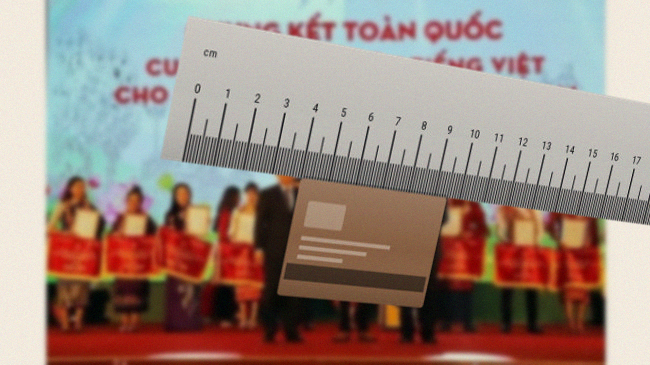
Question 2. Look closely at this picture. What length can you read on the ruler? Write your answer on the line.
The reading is 5.5 cm
